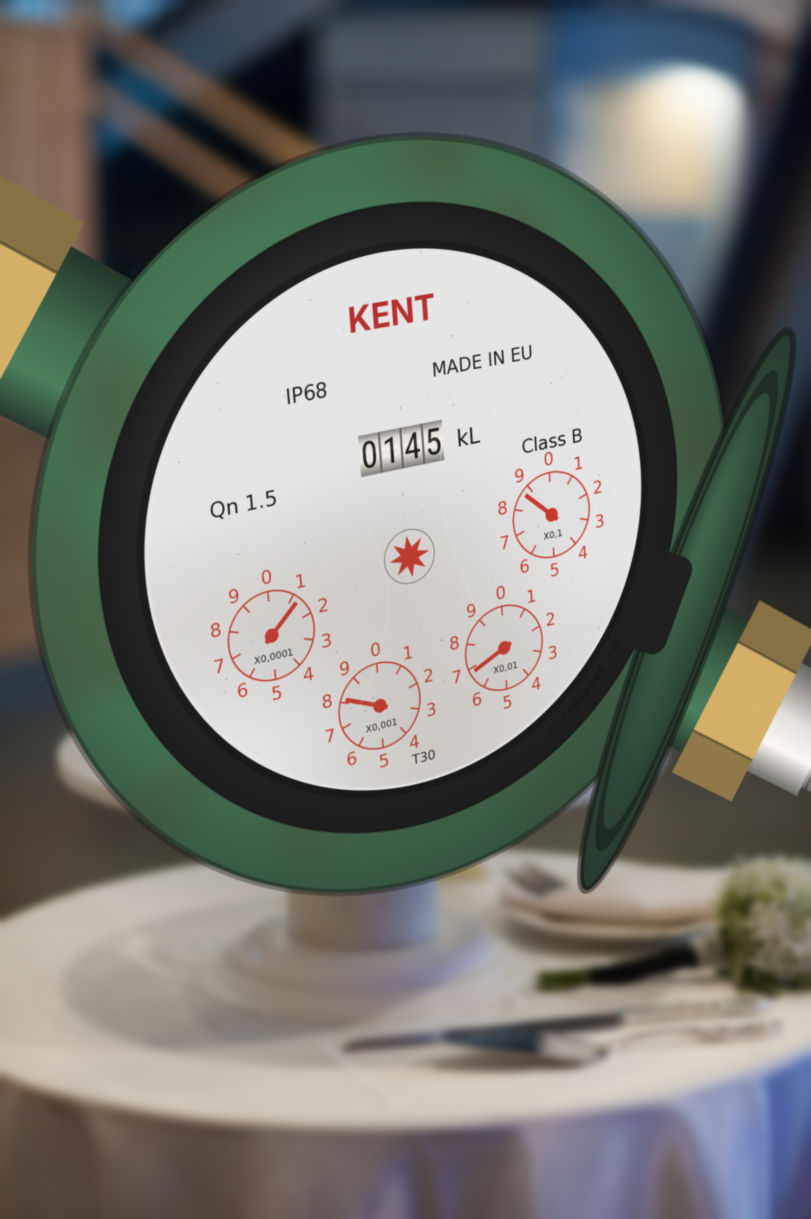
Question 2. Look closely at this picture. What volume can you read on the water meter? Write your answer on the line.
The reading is 145.8681 kL
